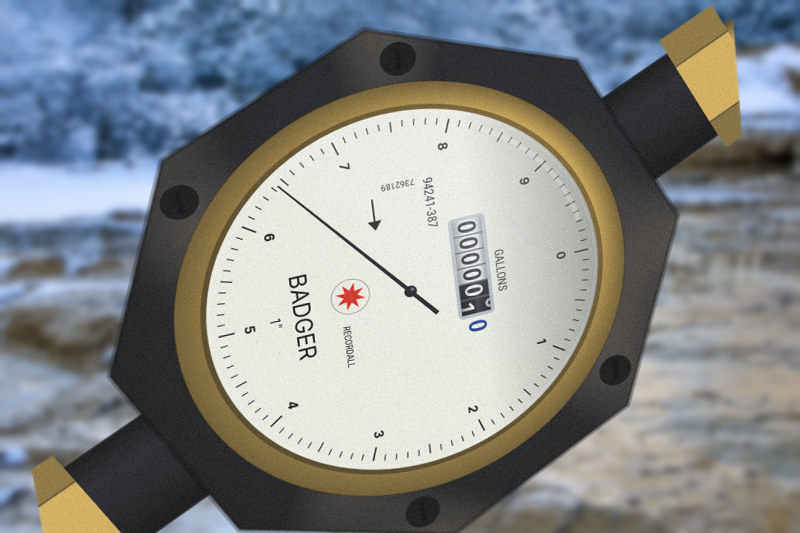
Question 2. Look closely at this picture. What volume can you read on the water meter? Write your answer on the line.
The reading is 6.4 gal
